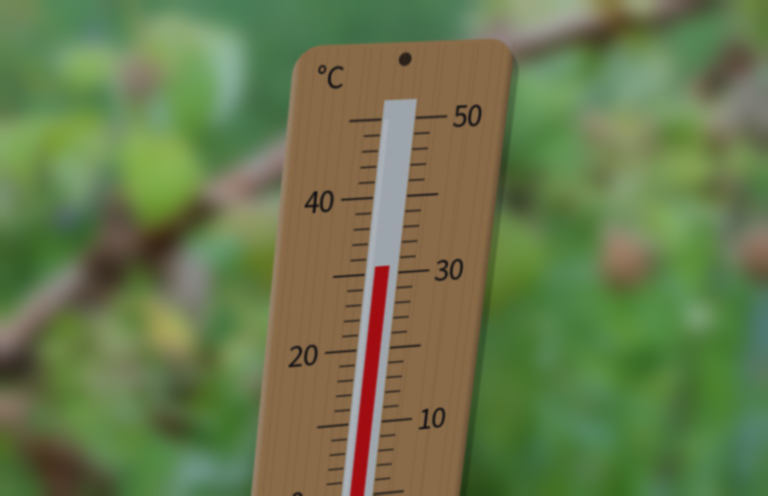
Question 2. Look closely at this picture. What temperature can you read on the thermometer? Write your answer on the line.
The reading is 31 °C
